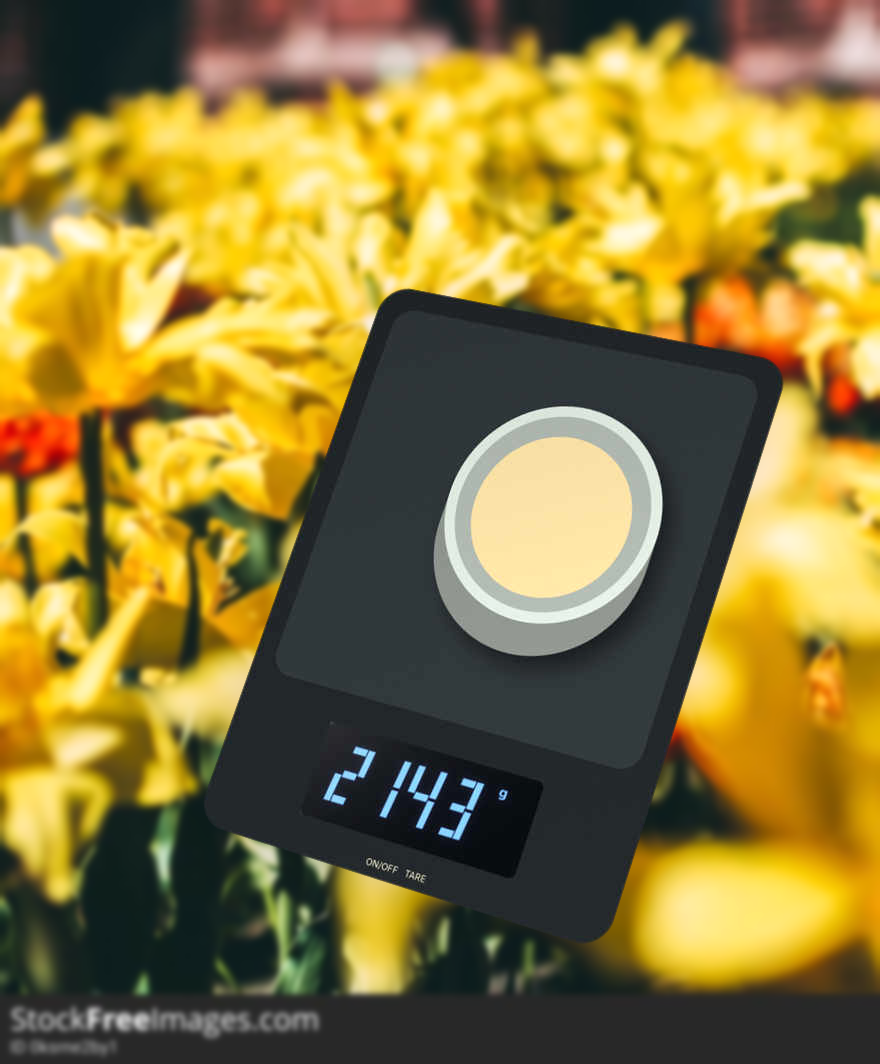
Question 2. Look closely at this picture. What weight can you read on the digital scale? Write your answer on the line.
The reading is 2143 g
